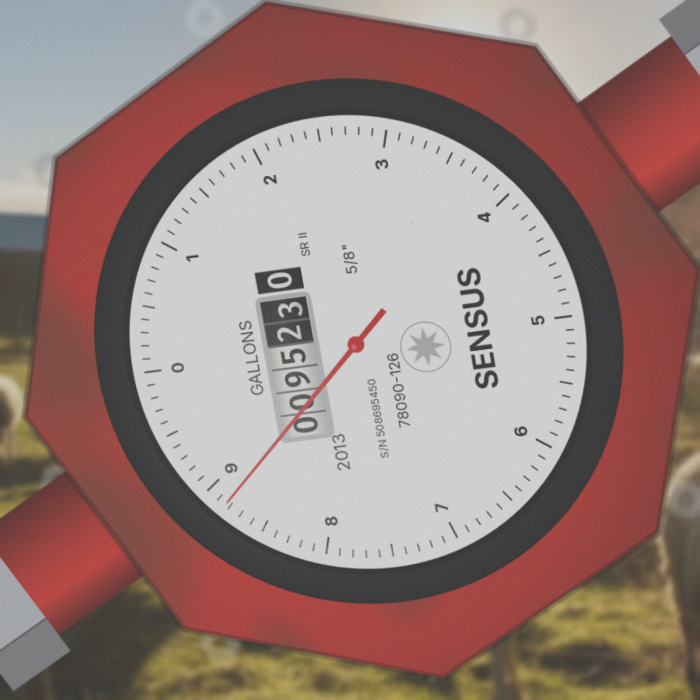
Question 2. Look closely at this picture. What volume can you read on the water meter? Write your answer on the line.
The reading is 95228.8 gal
